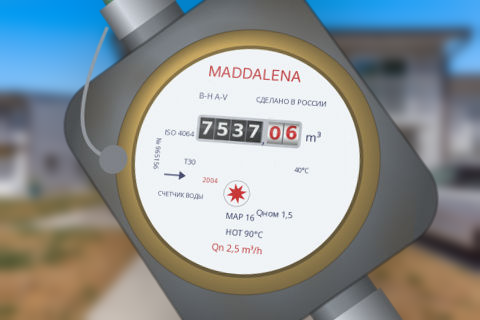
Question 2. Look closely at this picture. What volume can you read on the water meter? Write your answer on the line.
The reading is 7537.06 m³
